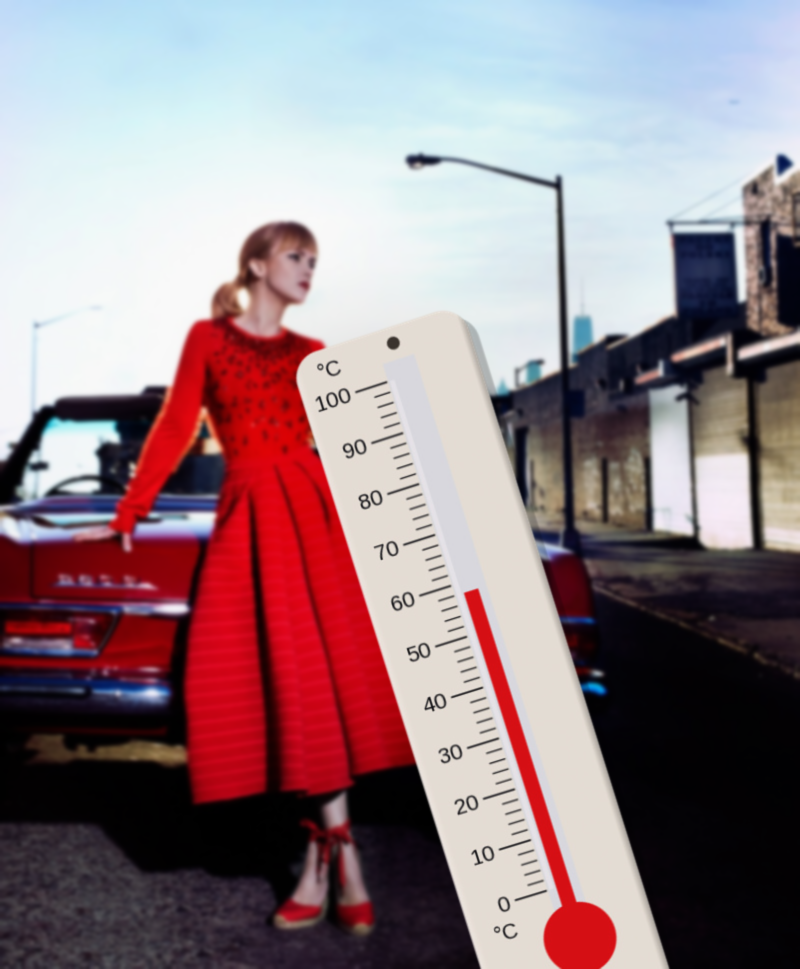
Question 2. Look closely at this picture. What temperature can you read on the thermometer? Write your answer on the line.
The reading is 58 °C
